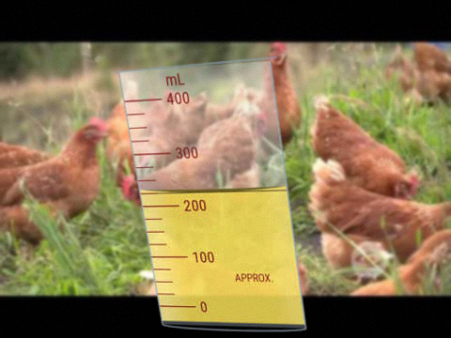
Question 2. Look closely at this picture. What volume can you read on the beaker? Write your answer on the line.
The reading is 225 mL
